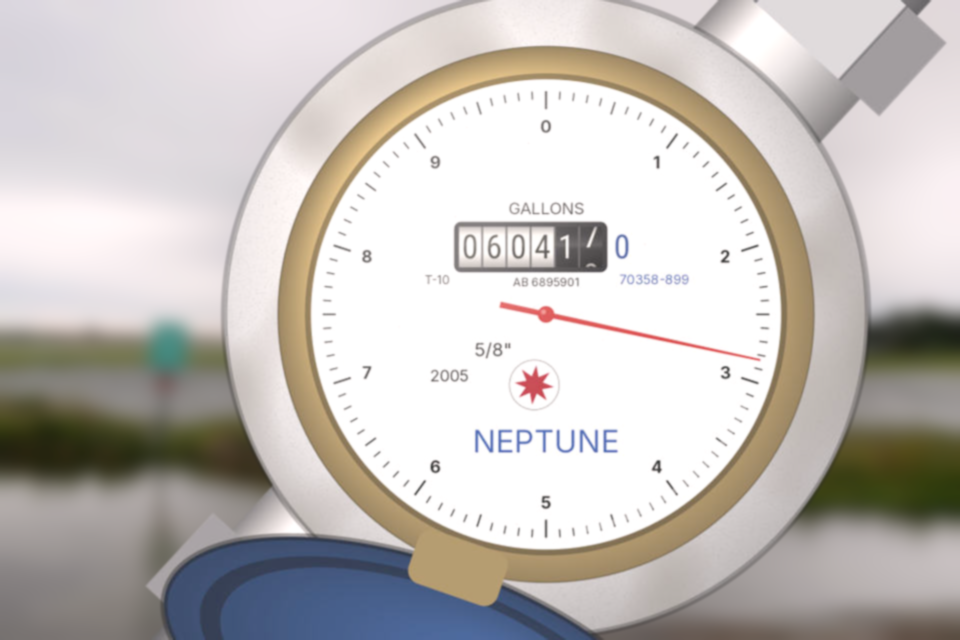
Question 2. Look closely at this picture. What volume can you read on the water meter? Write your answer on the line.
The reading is 604172.8 gal
